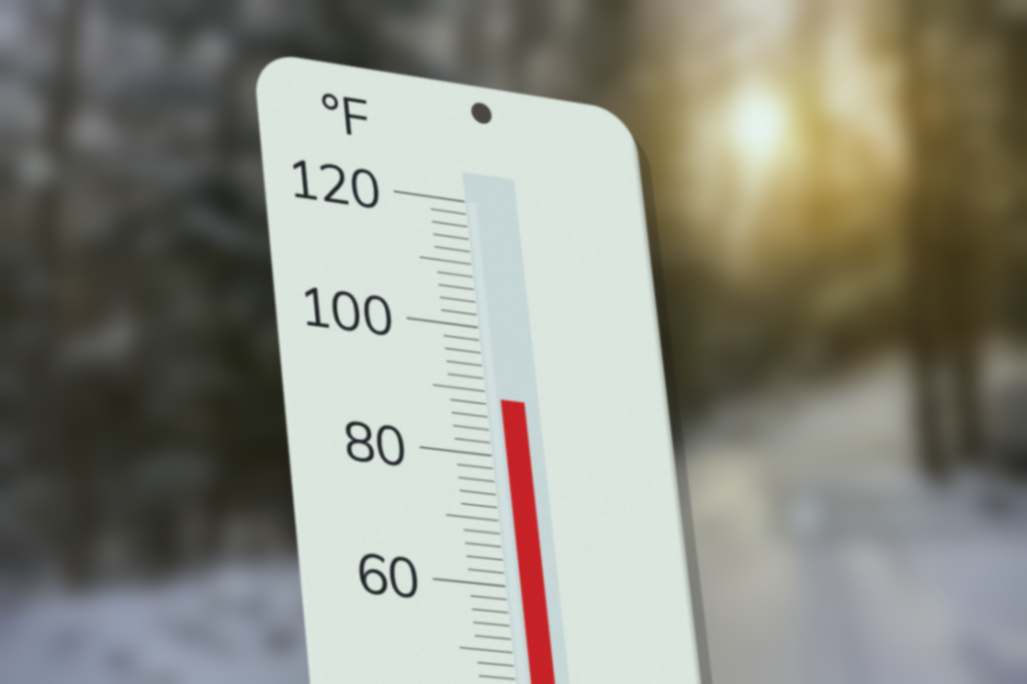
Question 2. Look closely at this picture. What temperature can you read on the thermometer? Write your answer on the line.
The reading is 89 °F
